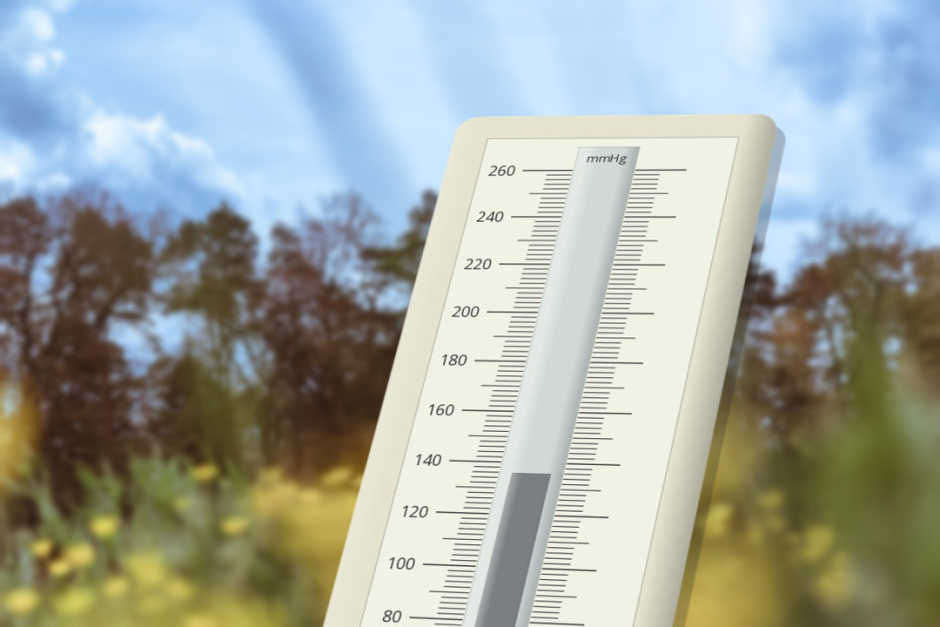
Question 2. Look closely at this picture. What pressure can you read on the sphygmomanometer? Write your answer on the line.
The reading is 136 mmHg
